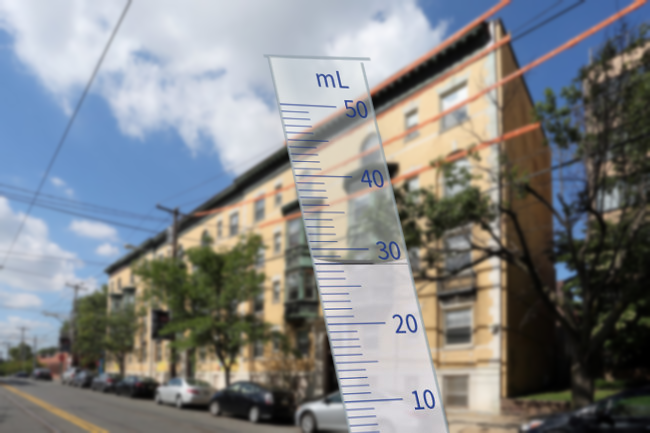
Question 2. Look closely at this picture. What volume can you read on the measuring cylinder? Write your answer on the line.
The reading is 28 mL
